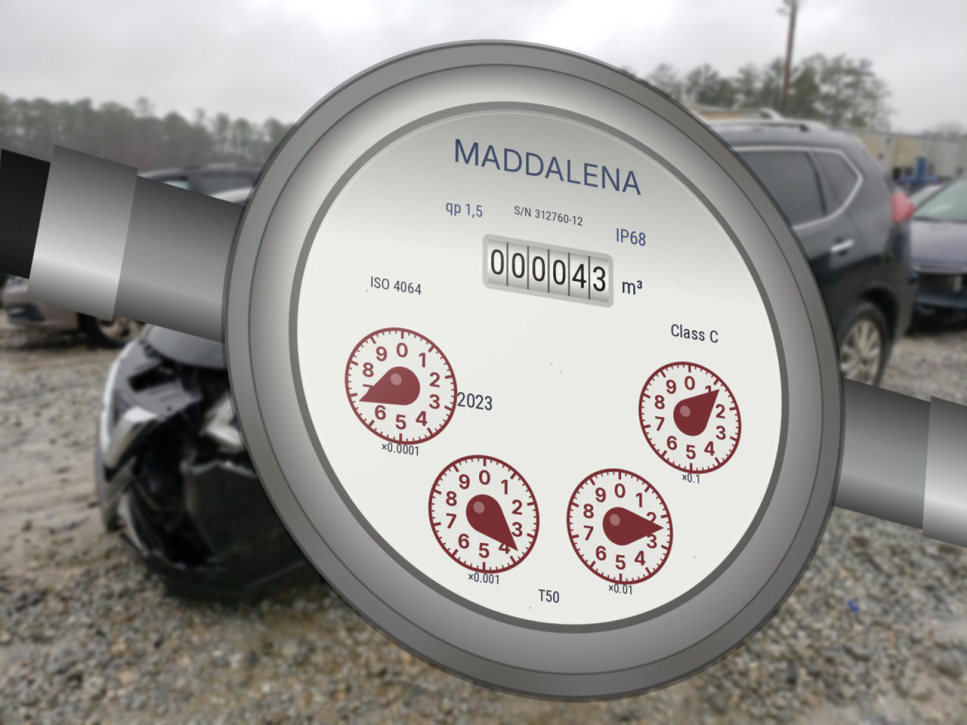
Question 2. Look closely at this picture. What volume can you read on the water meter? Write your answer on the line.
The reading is 43.1236 m³
